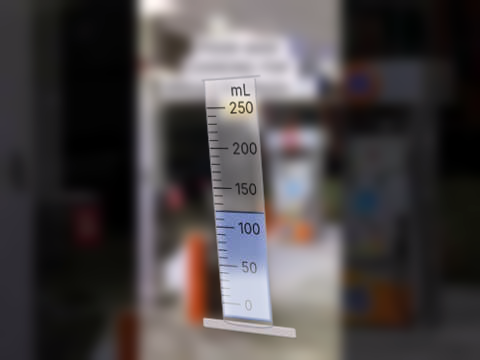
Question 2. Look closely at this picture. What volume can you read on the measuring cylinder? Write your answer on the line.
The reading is 120 mL
